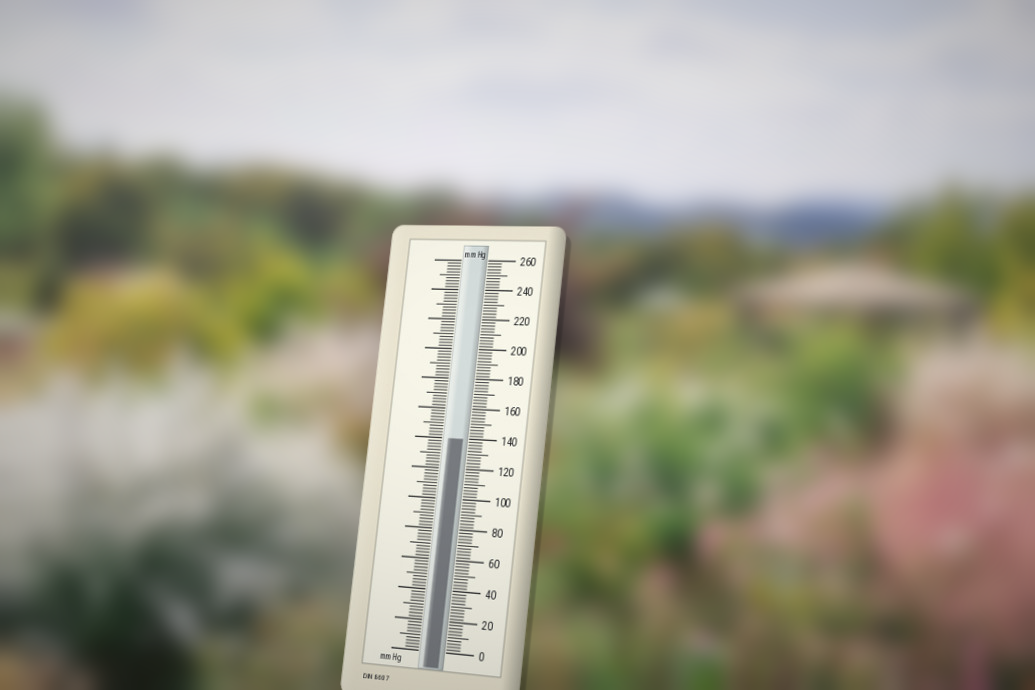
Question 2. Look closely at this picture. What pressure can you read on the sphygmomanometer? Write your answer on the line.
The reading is 140 mmHg
